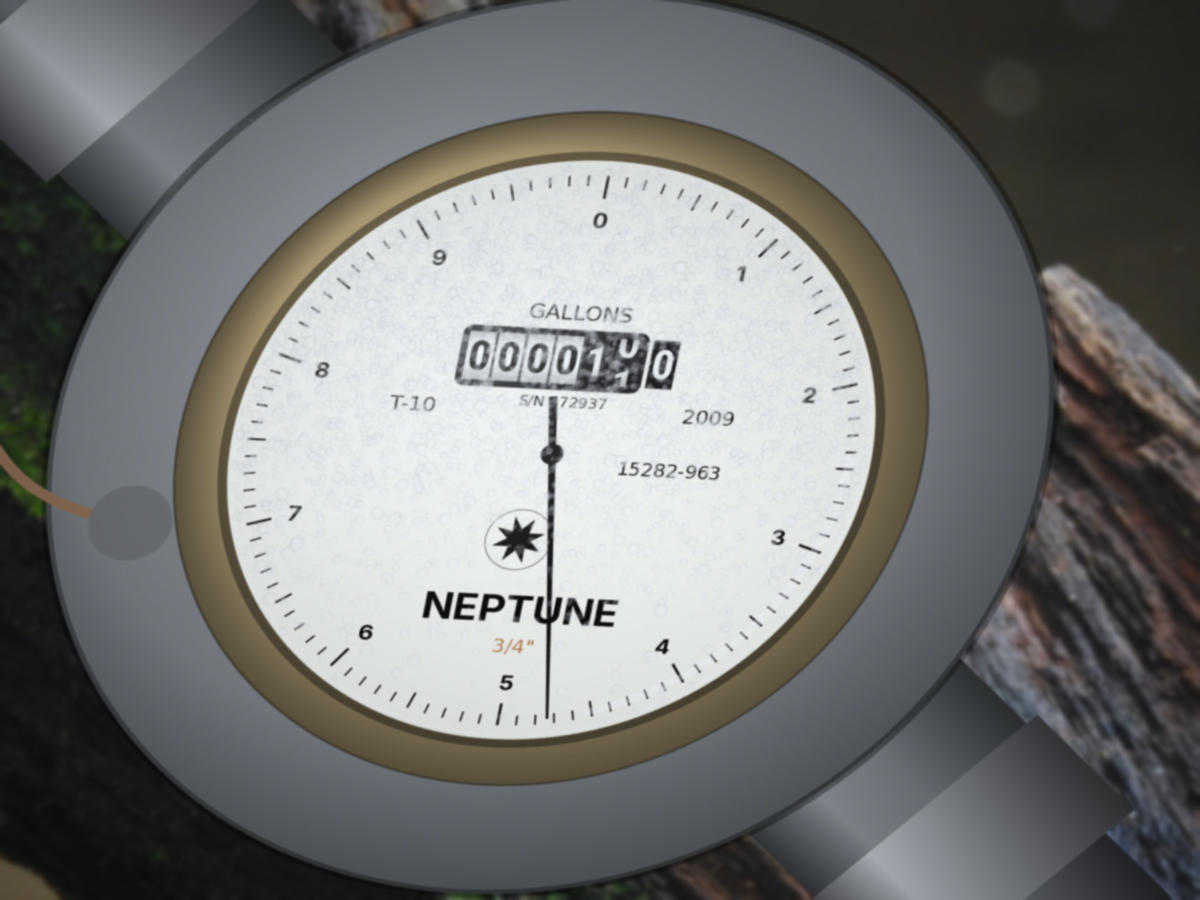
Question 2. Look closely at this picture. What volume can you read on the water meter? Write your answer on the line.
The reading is 104.7 gal
